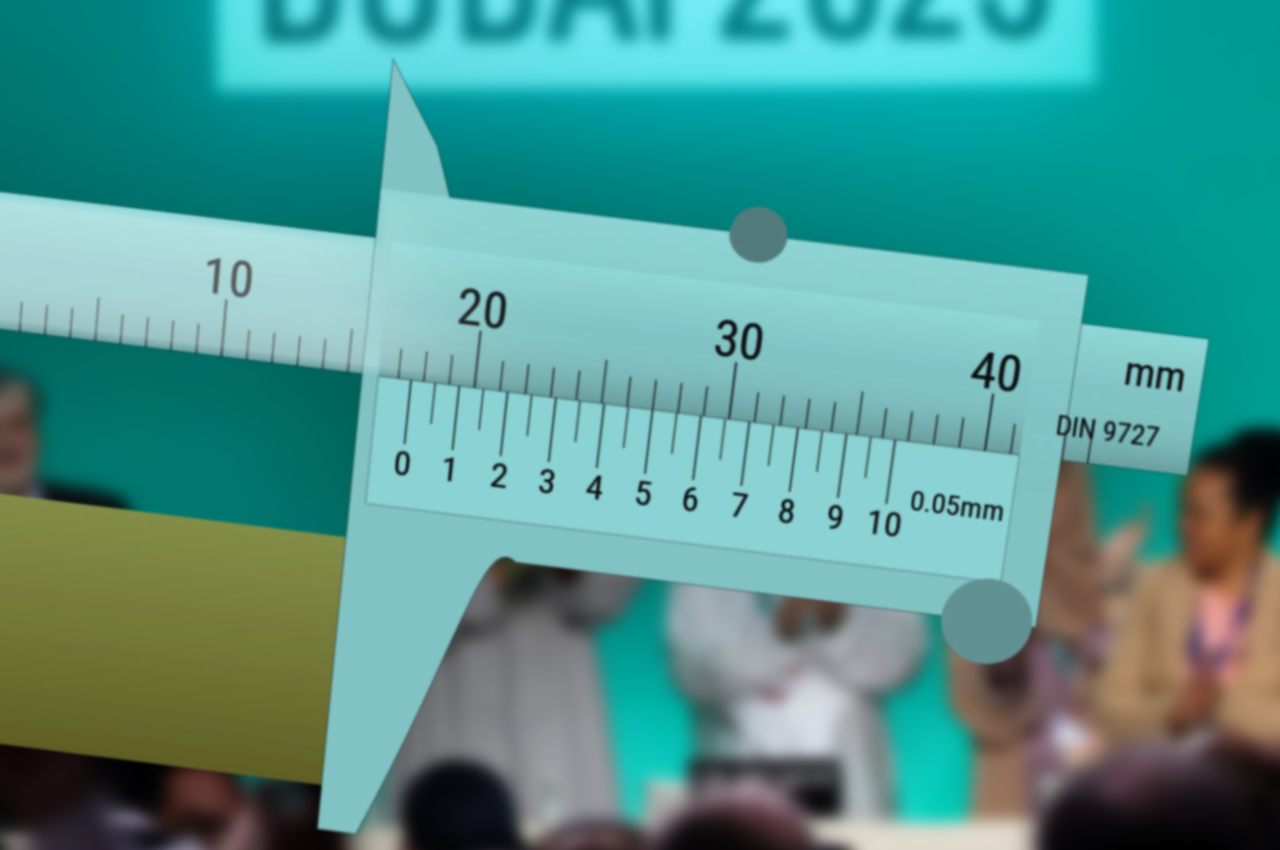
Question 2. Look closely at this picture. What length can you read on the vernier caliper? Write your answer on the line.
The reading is 17.5 mm
